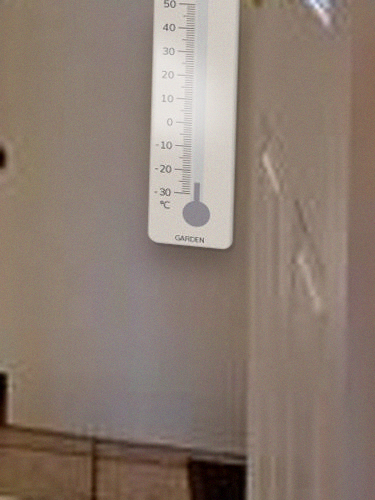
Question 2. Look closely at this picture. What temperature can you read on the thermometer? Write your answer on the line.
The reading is -25 °C
